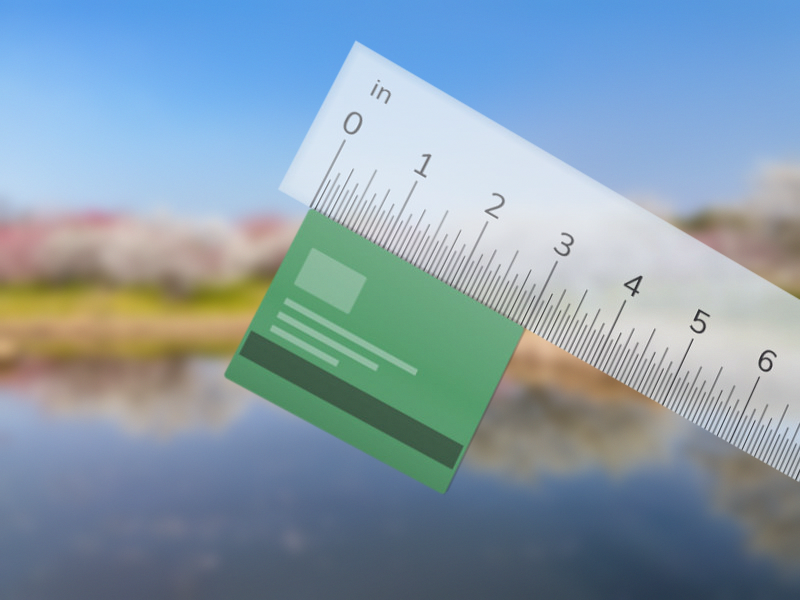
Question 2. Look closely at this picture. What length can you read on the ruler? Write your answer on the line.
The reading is 3 in
